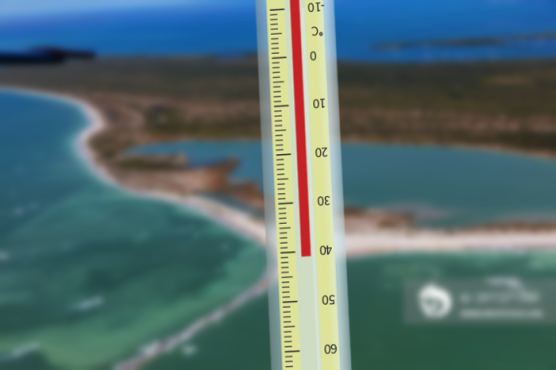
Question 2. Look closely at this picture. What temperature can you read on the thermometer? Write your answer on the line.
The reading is 41 °C
